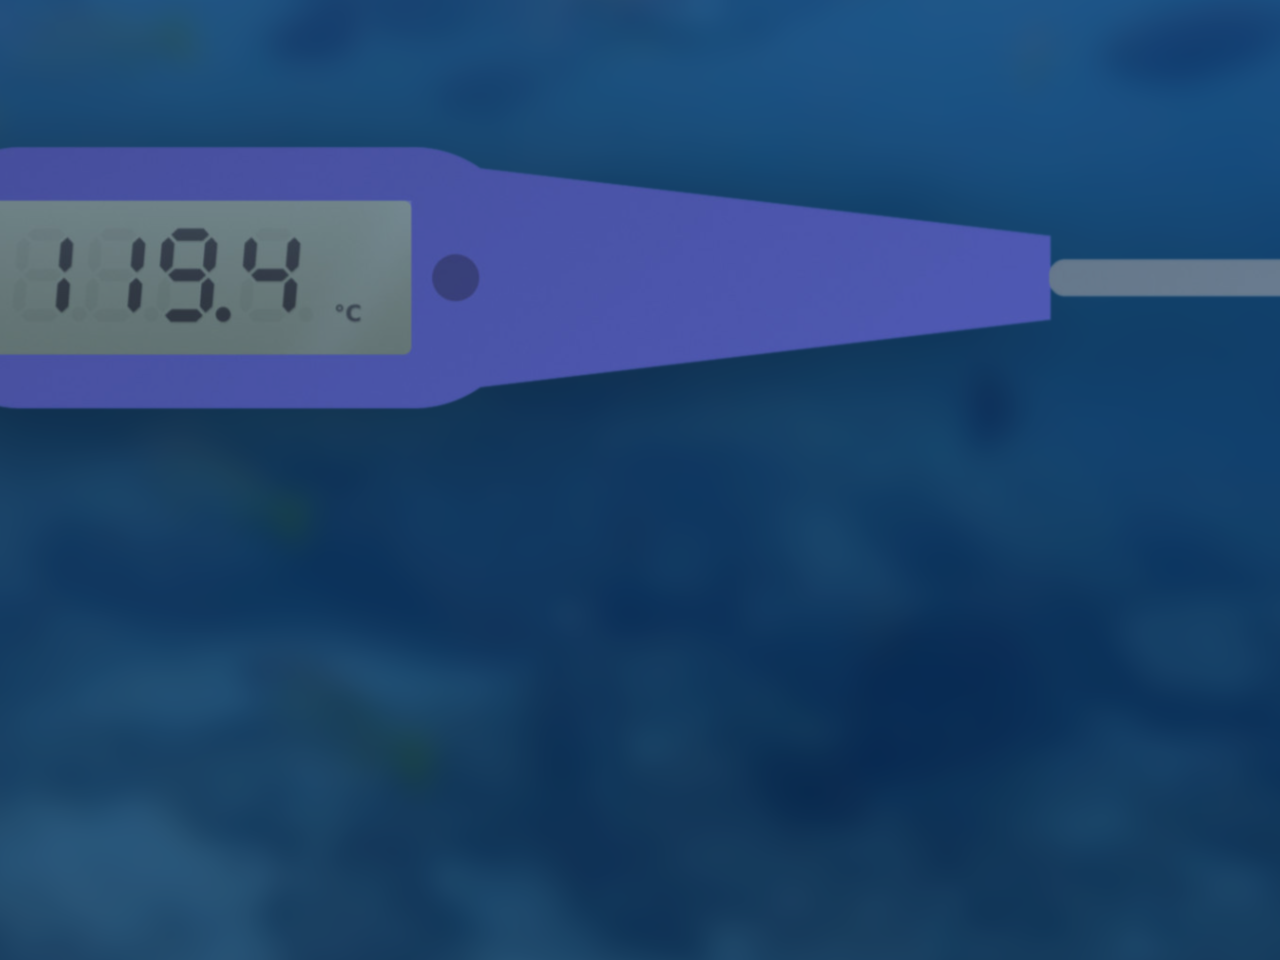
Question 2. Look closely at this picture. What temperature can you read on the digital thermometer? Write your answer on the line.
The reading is 119.4 °C
